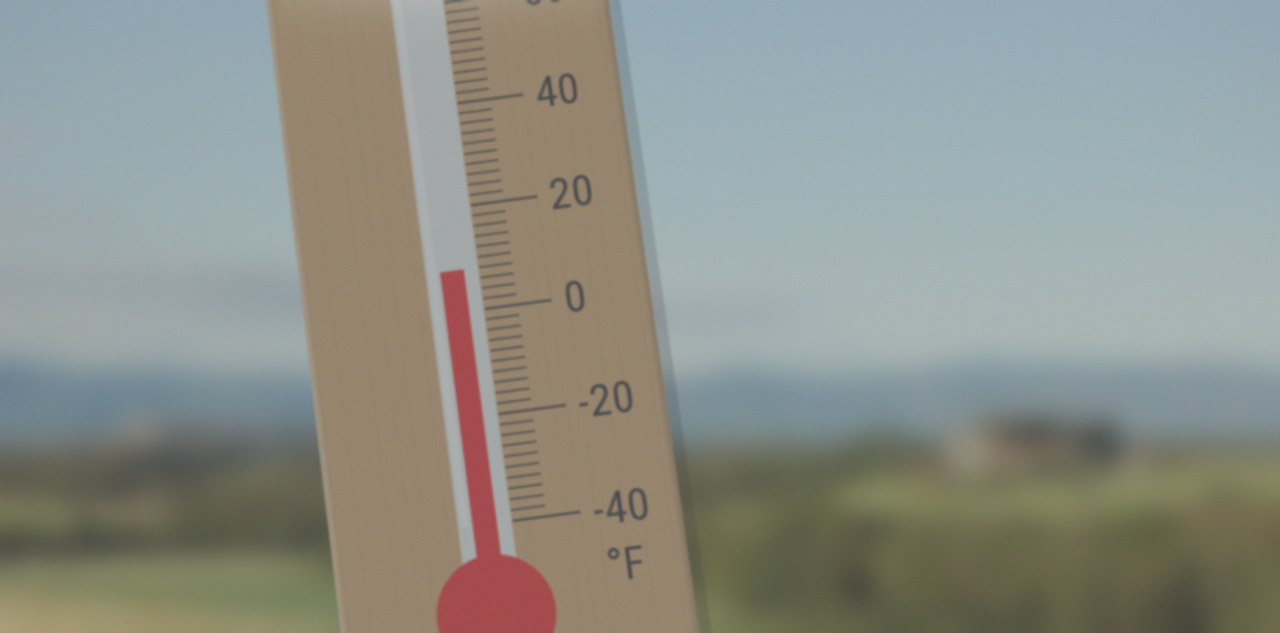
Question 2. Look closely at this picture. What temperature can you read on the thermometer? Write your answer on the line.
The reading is 8 °F
